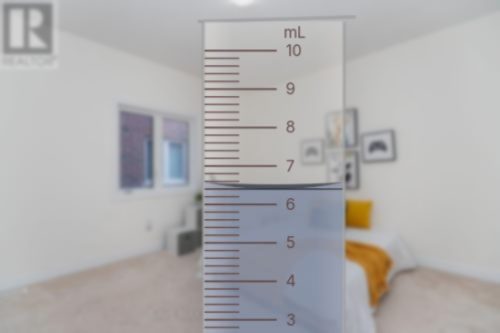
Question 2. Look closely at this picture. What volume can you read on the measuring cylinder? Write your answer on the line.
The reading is 6.4 mL
